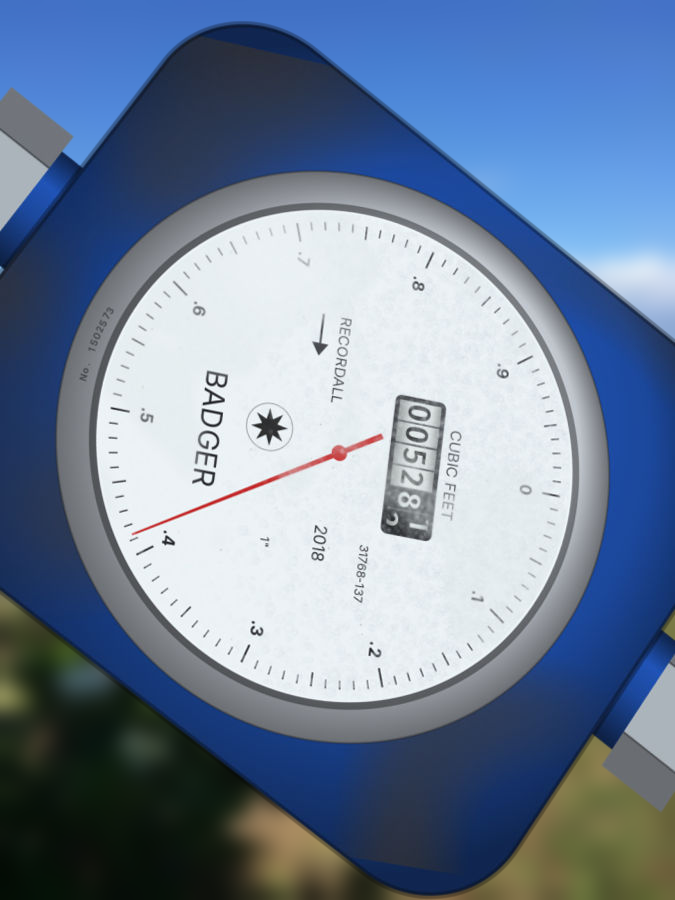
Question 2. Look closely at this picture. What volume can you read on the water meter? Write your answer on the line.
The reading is 5281.41 ft³
